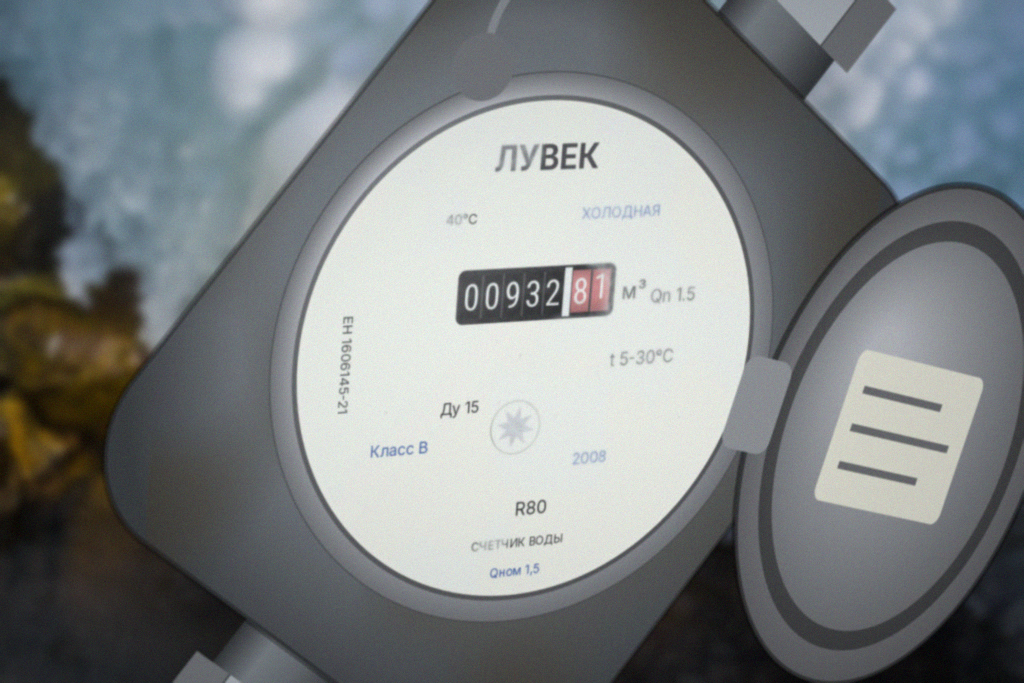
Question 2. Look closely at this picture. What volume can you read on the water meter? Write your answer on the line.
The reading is 932.81 m³
